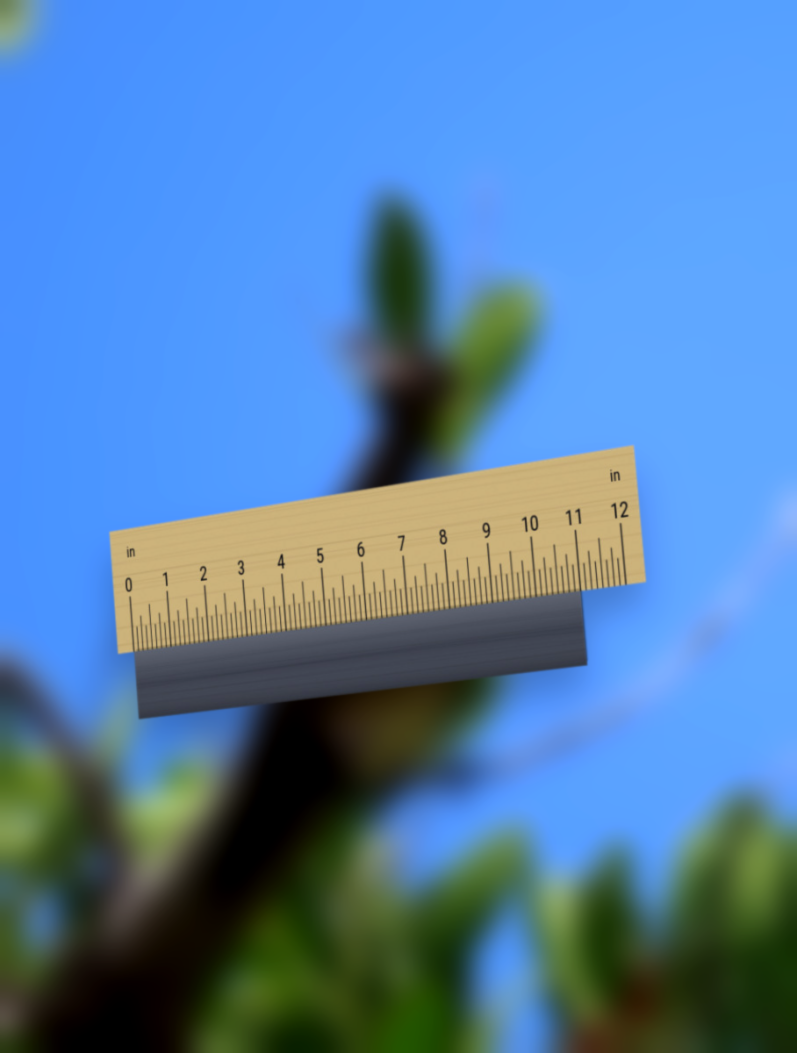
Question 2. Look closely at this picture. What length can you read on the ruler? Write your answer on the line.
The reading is 11 in
